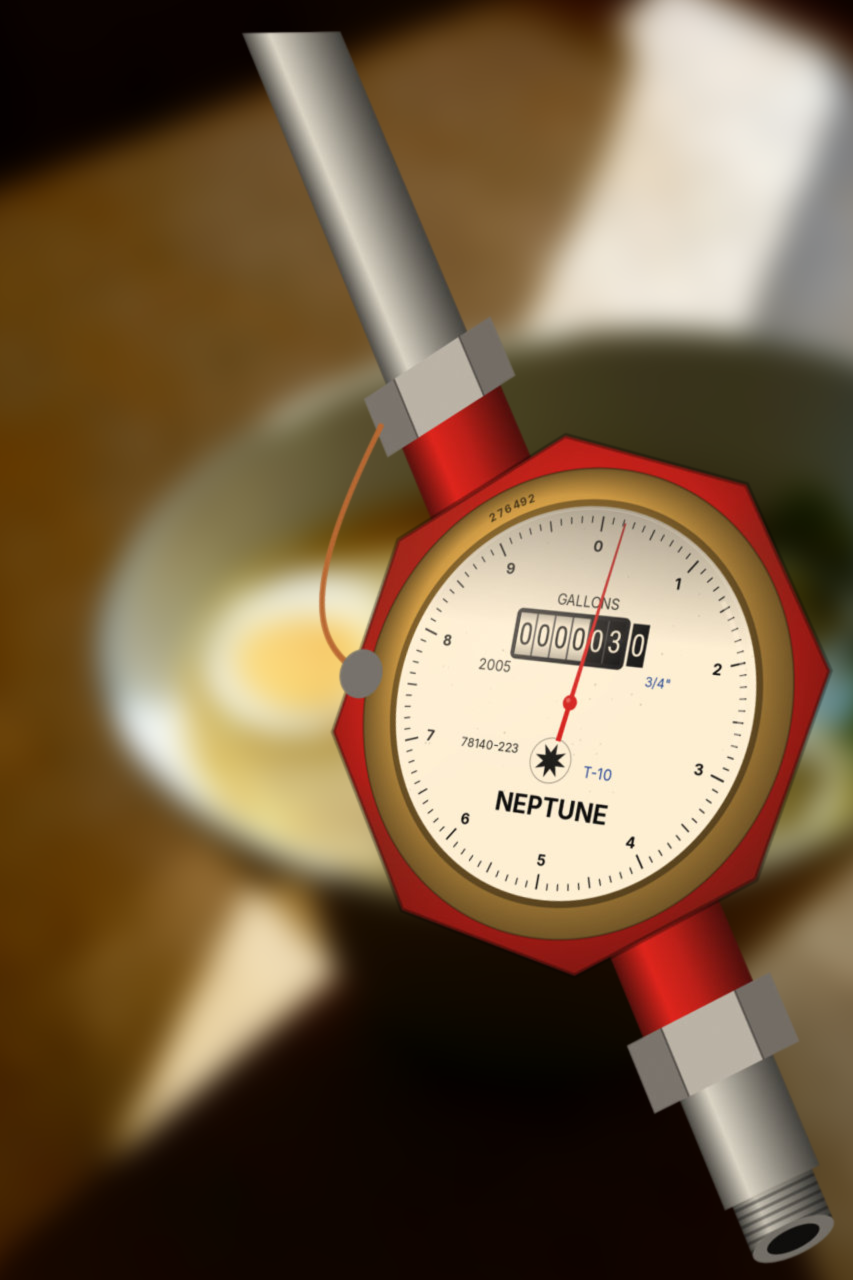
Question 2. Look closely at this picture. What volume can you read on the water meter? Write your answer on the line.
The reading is 30.2 gal
